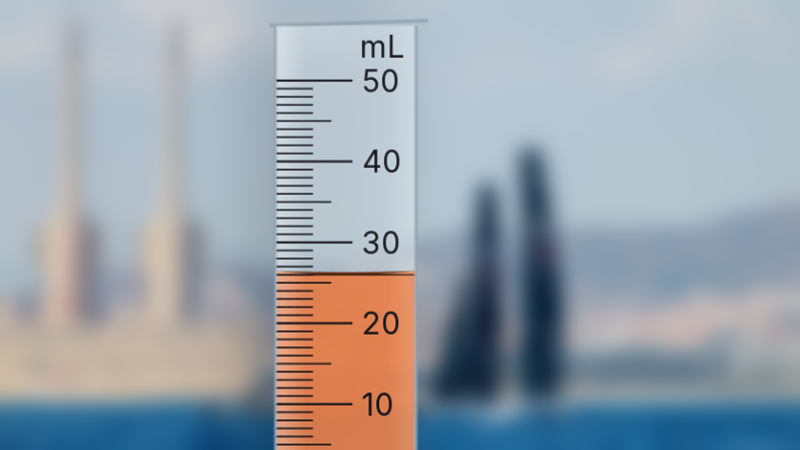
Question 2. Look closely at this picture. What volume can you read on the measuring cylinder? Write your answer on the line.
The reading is 26 mL
